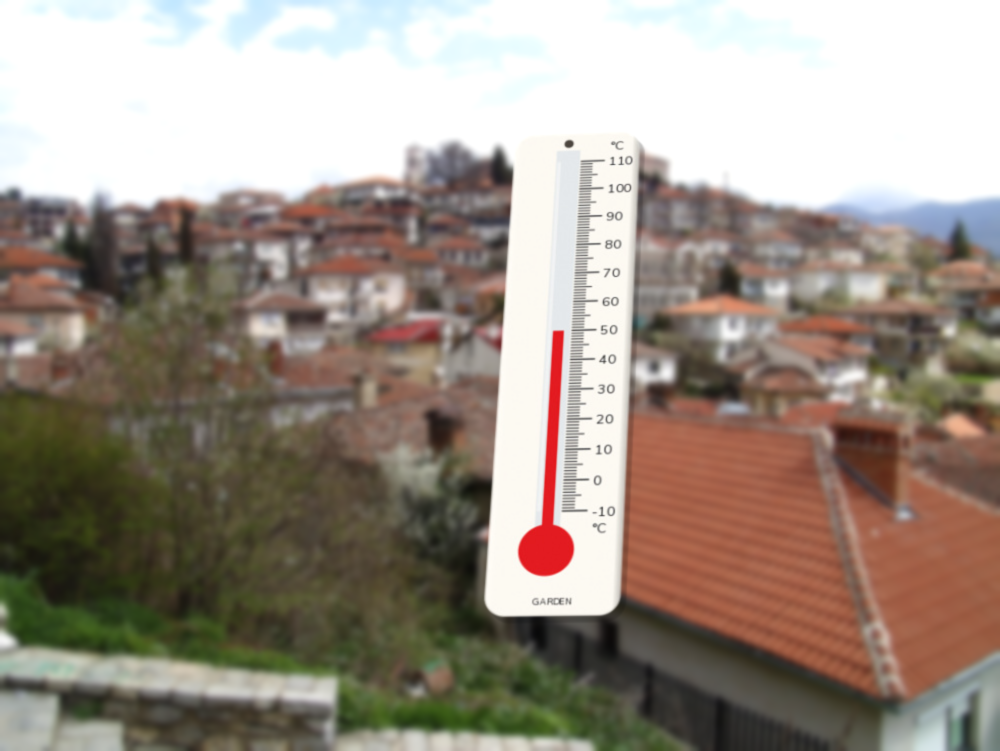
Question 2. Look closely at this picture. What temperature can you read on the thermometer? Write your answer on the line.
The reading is 50 °C
